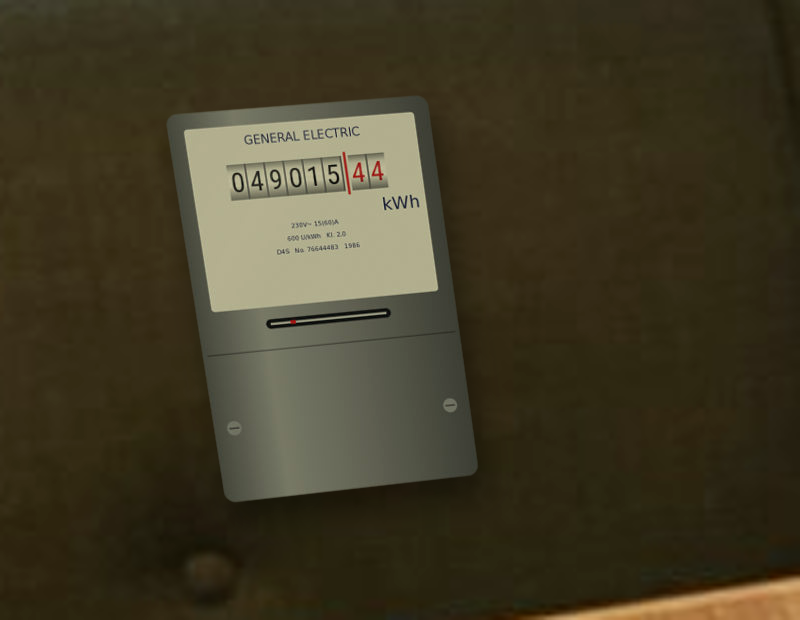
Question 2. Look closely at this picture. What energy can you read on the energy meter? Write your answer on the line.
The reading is 49015.44 kWh
